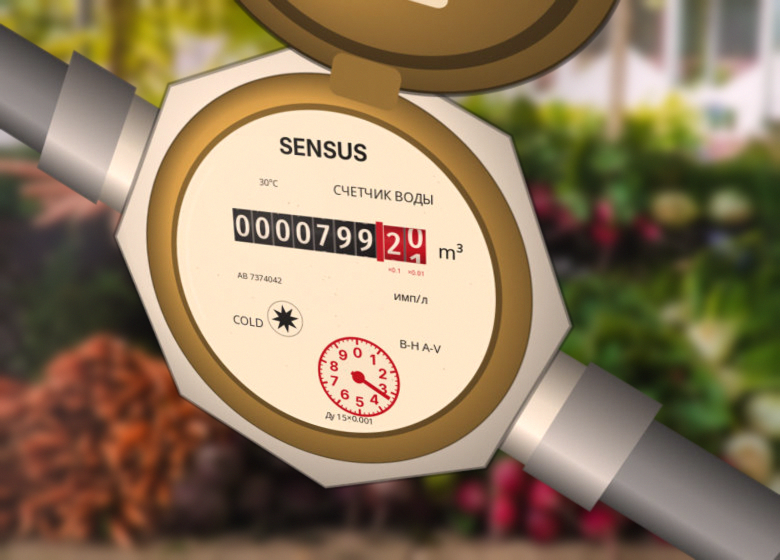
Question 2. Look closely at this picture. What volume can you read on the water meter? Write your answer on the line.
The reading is 799.203 m³
